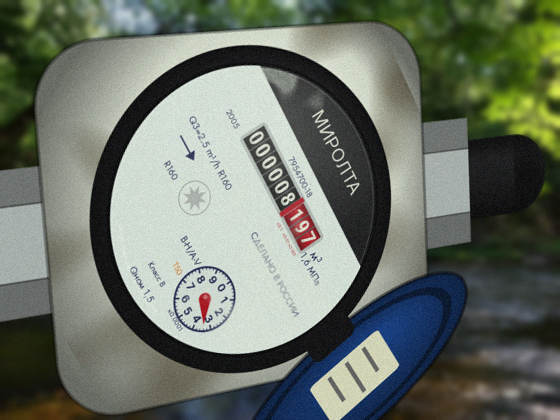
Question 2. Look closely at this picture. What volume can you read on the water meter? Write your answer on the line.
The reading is 8.1973 m³
